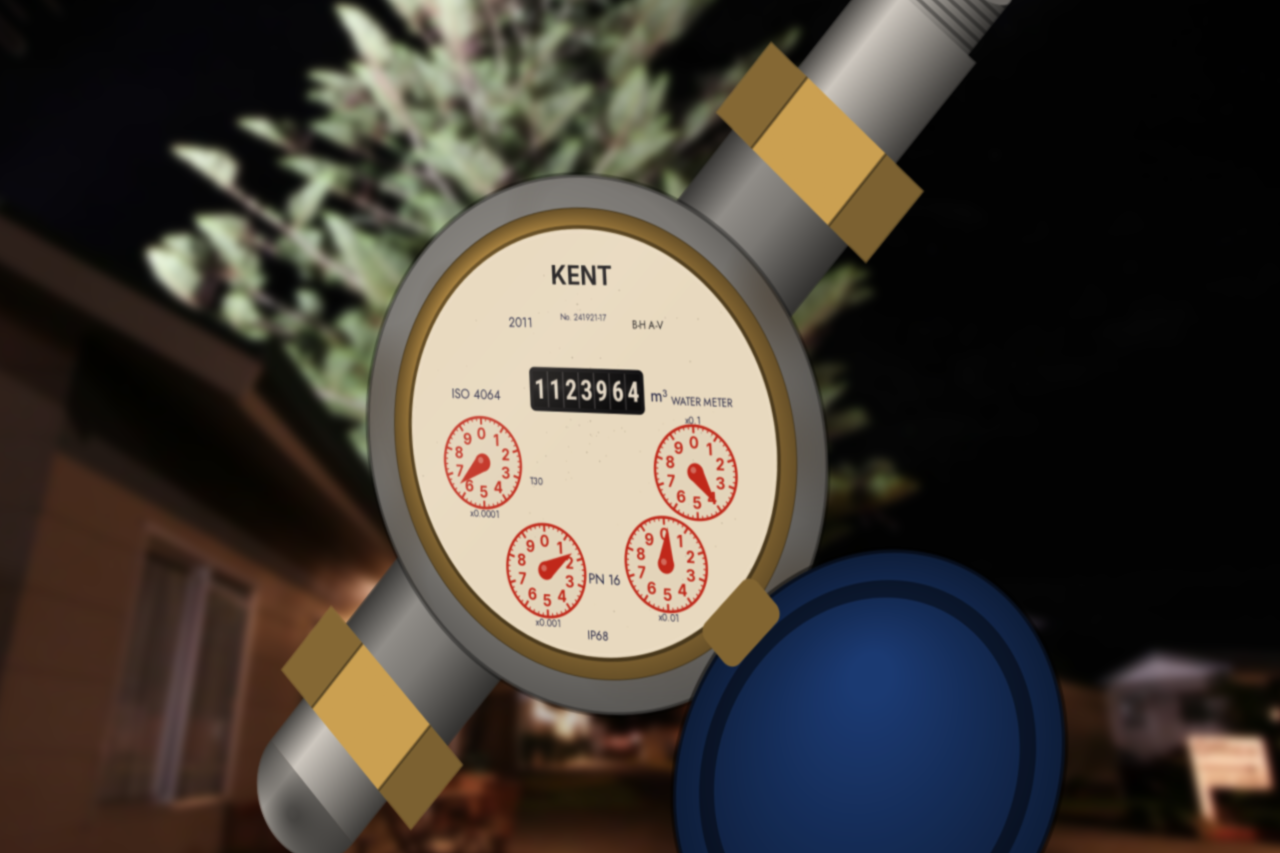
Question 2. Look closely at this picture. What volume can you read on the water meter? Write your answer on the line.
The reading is 1123964.4016 m³
